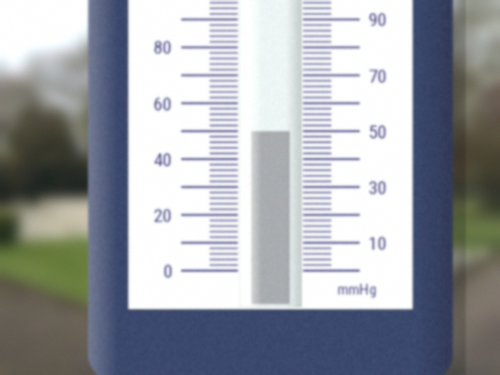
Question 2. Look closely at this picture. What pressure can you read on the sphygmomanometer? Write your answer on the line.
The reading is 50 mmHg
